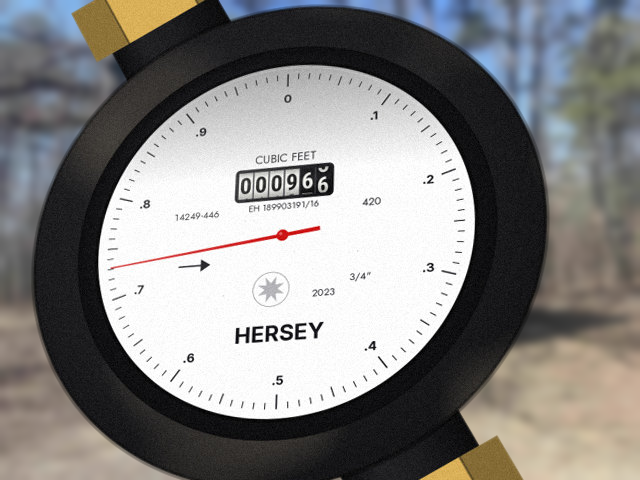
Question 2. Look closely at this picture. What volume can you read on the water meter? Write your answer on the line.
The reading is 965.73 ft³
